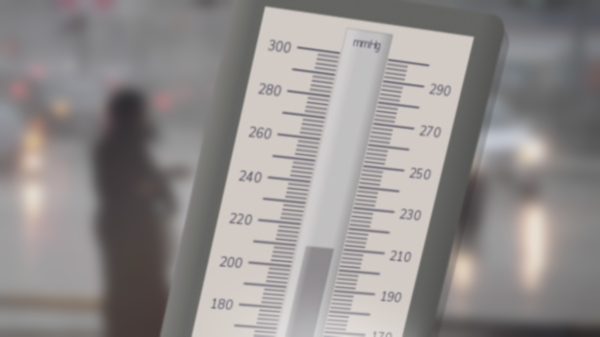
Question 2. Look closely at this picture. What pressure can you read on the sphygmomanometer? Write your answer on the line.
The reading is 210 mmHg
